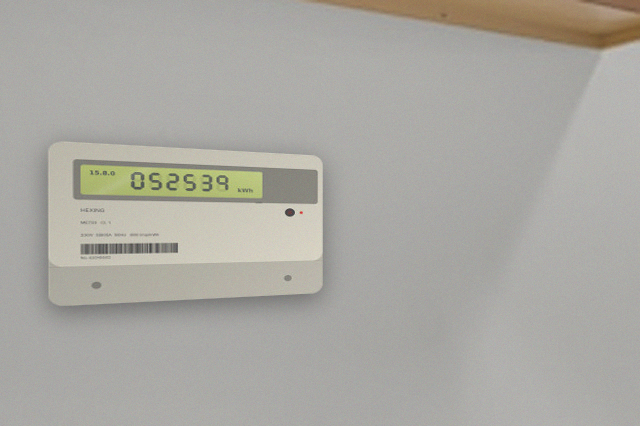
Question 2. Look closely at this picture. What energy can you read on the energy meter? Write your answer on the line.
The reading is 52539 kWh
